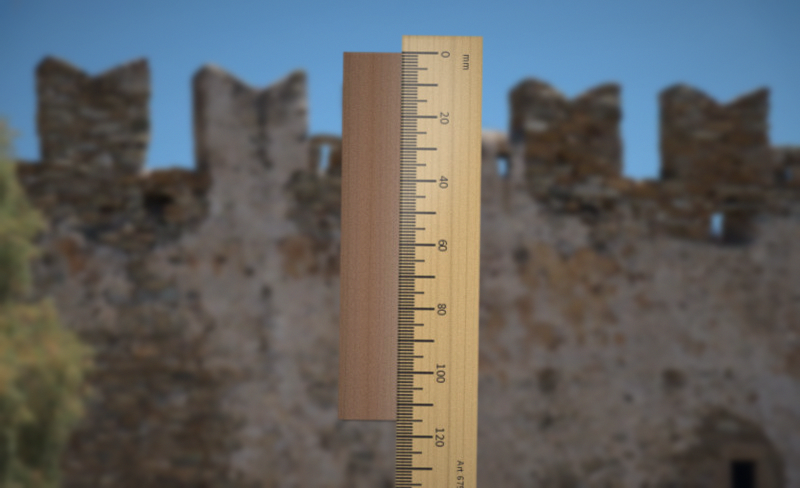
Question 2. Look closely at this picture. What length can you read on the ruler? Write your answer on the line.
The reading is 115 mm
